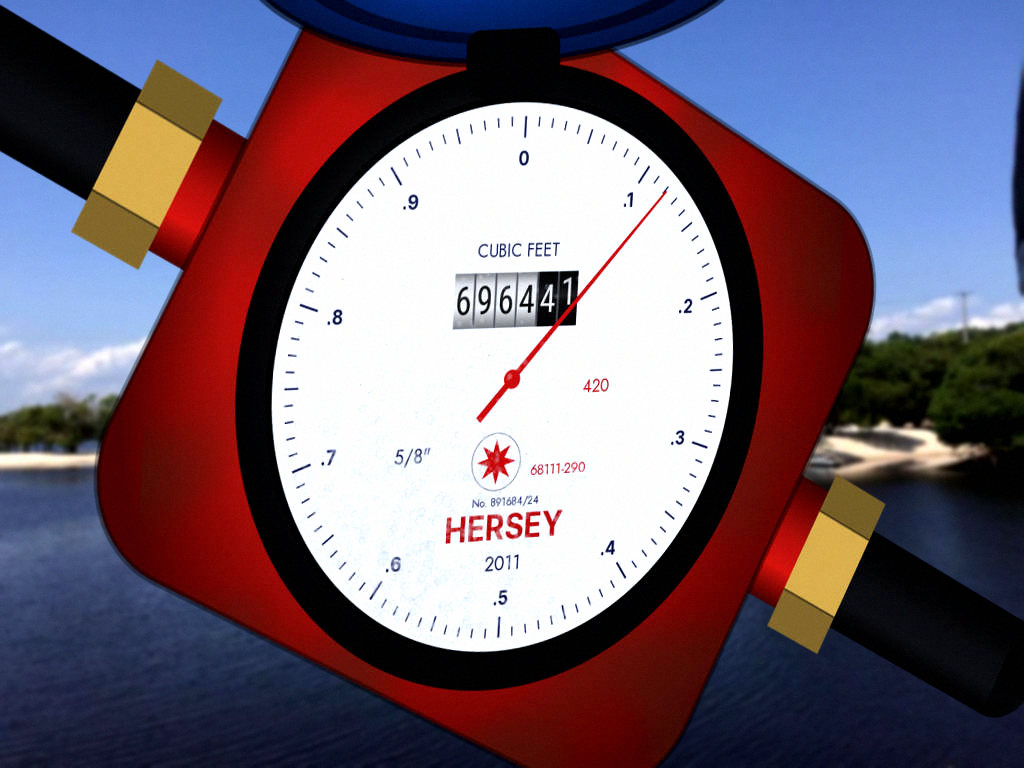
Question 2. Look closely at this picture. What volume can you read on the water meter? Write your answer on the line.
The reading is 696441.12 ft³
